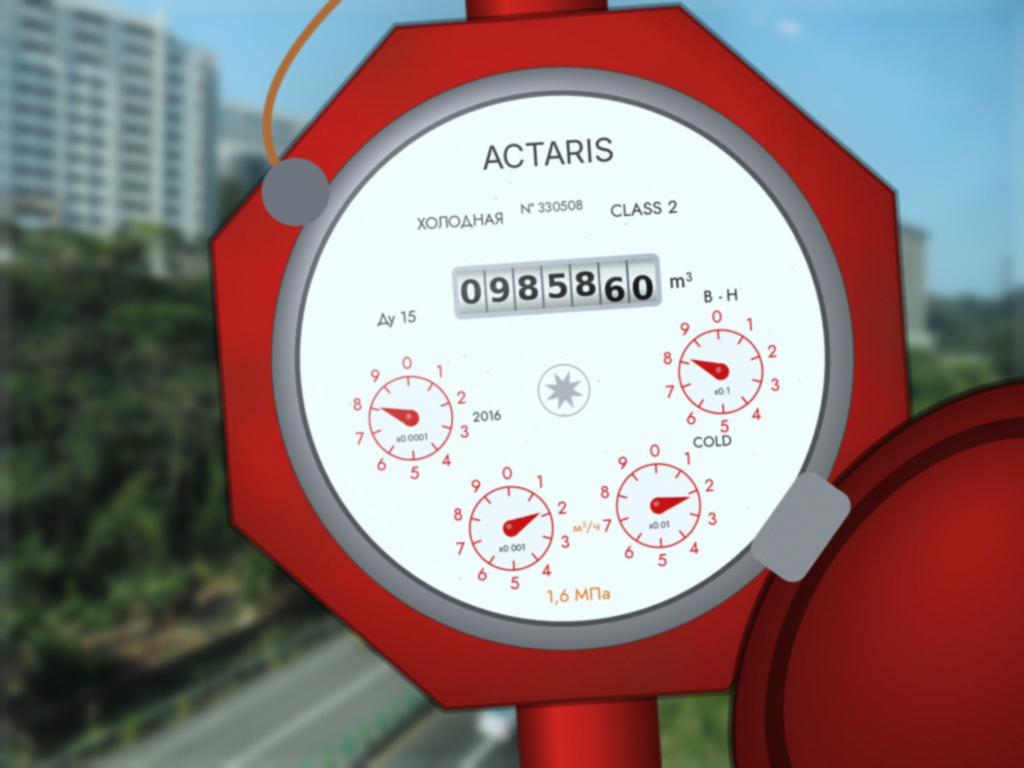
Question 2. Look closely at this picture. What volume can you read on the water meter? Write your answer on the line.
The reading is 985859.8218 m³
